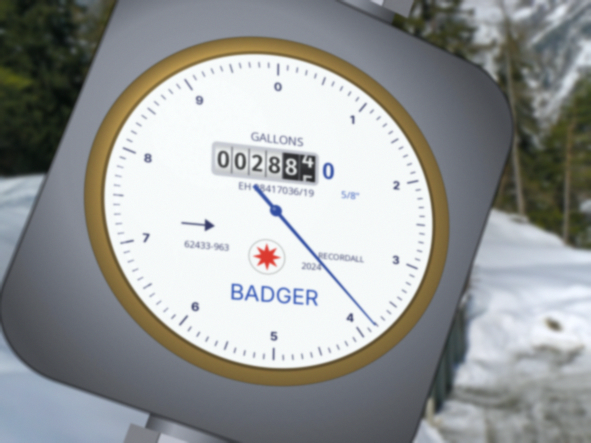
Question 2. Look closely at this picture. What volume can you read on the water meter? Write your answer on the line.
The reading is 28843.8 gal
